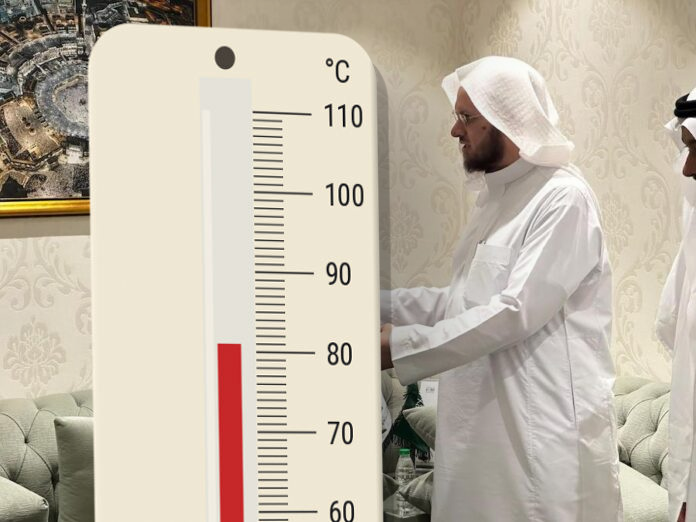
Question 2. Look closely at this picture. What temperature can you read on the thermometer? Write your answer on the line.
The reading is 81 °C
